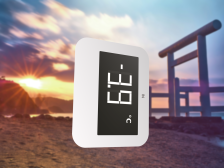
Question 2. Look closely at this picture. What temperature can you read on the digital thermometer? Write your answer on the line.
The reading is -3.9 °C
